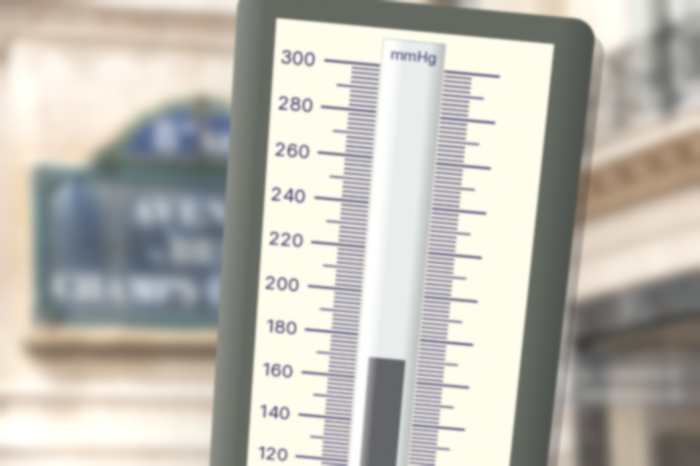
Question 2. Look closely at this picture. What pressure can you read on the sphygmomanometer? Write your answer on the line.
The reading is 170 mmHg
